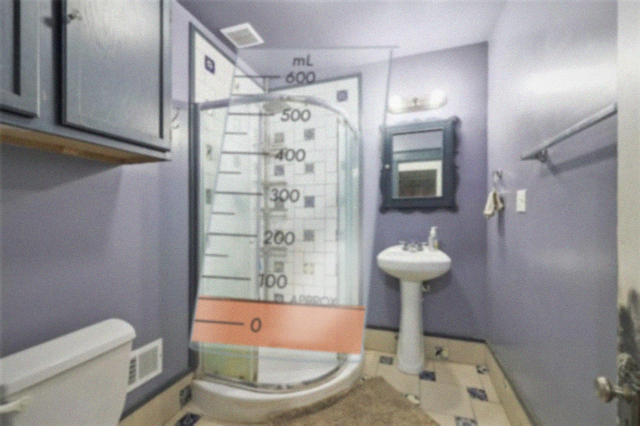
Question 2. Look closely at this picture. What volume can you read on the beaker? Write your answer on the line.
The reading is 50 mL
